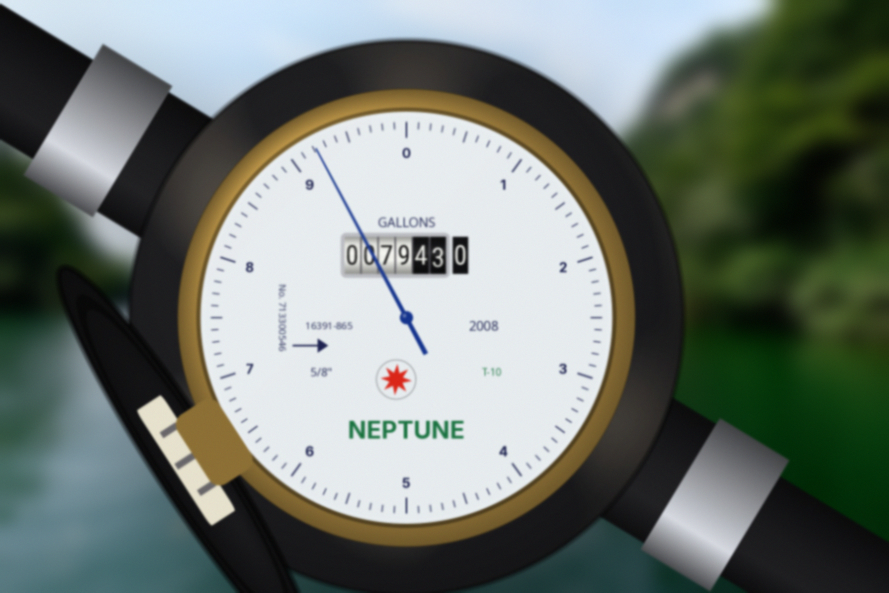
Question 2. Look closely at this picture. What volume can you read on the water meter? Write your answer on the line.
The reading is 79429.2 gal
